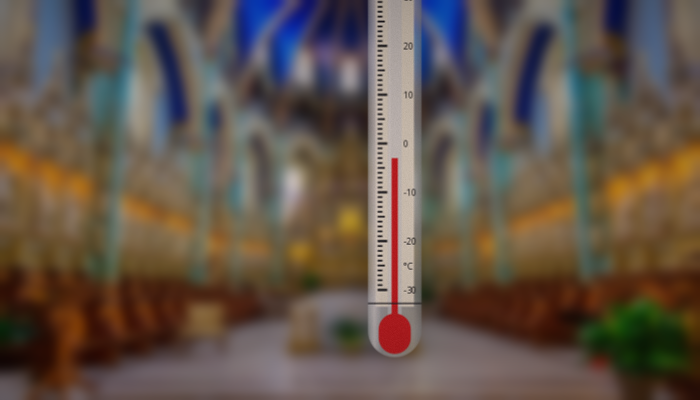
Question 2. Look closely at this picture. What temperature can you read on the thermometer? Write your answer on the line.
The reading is -3 °C
